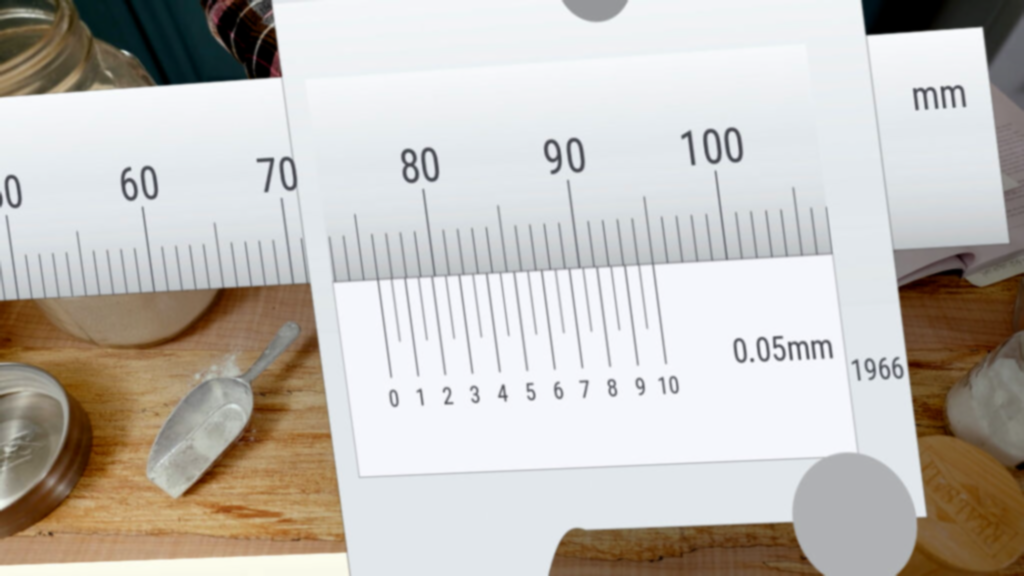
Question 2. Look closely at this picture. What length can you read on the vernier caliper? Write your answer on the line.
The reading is 76.0 mm
